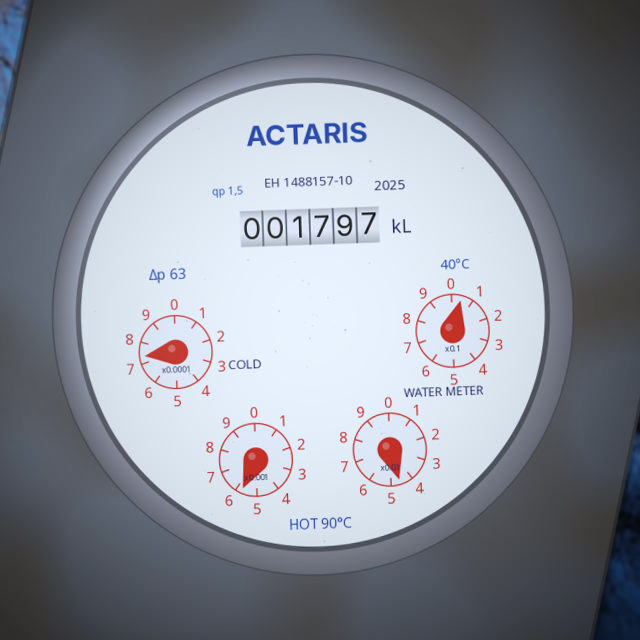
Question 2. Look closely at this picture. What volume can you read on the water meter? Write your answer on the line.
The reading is 1797.0457 kL
